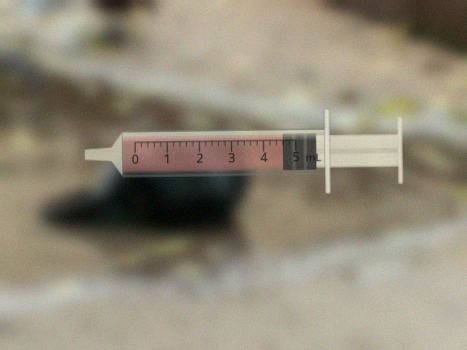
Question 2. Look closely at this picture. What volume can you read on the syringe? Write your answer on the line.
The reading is 4.6 mL
